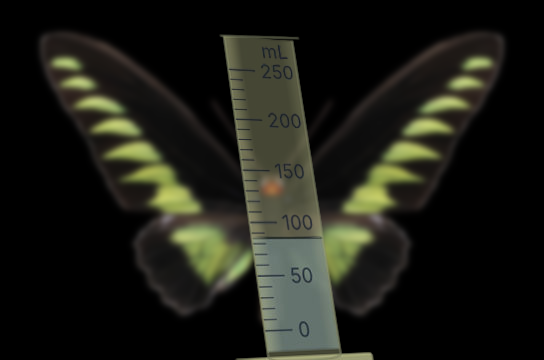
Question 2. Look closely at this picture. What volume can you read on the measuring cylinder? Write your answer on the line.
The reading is 85 mL
